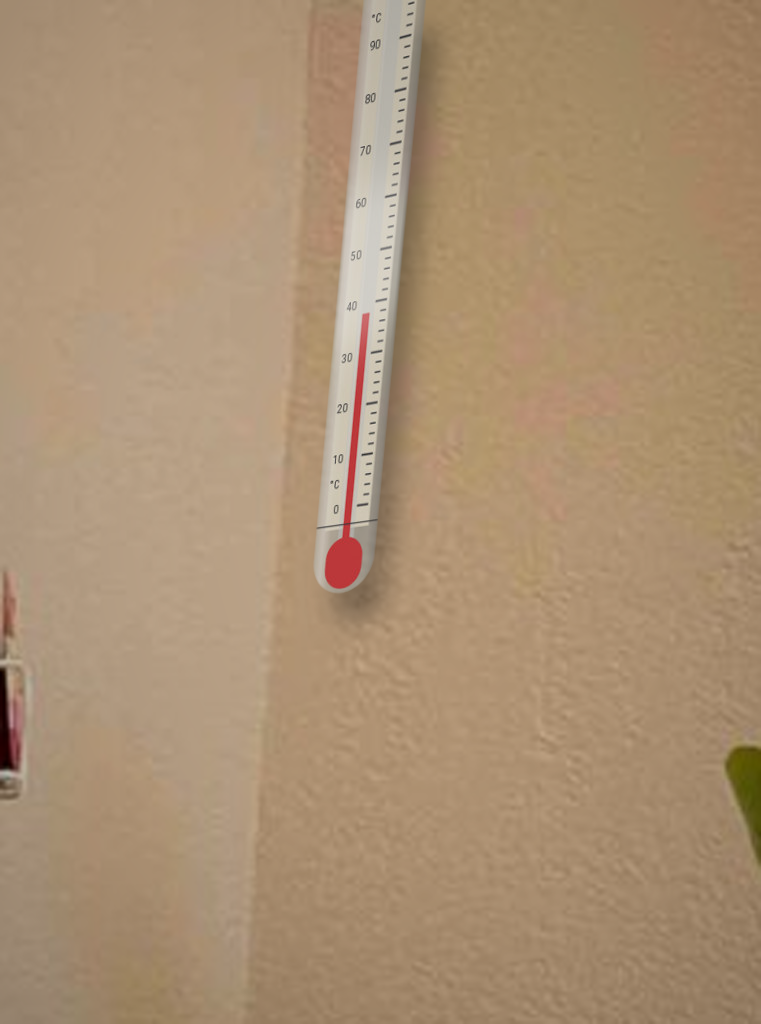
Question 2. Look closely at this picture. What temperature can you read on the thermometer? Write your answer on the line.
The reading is 38 °C
